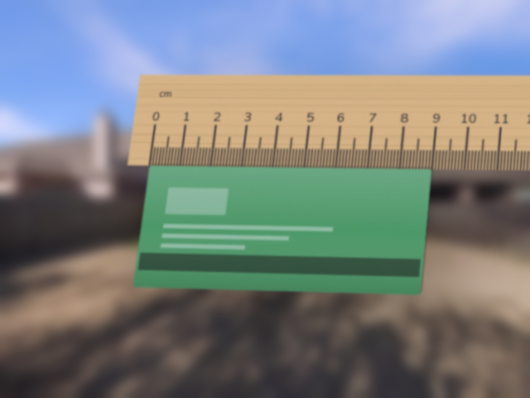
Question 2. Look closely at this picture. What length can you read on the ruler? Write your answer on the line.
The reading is 9 cm
